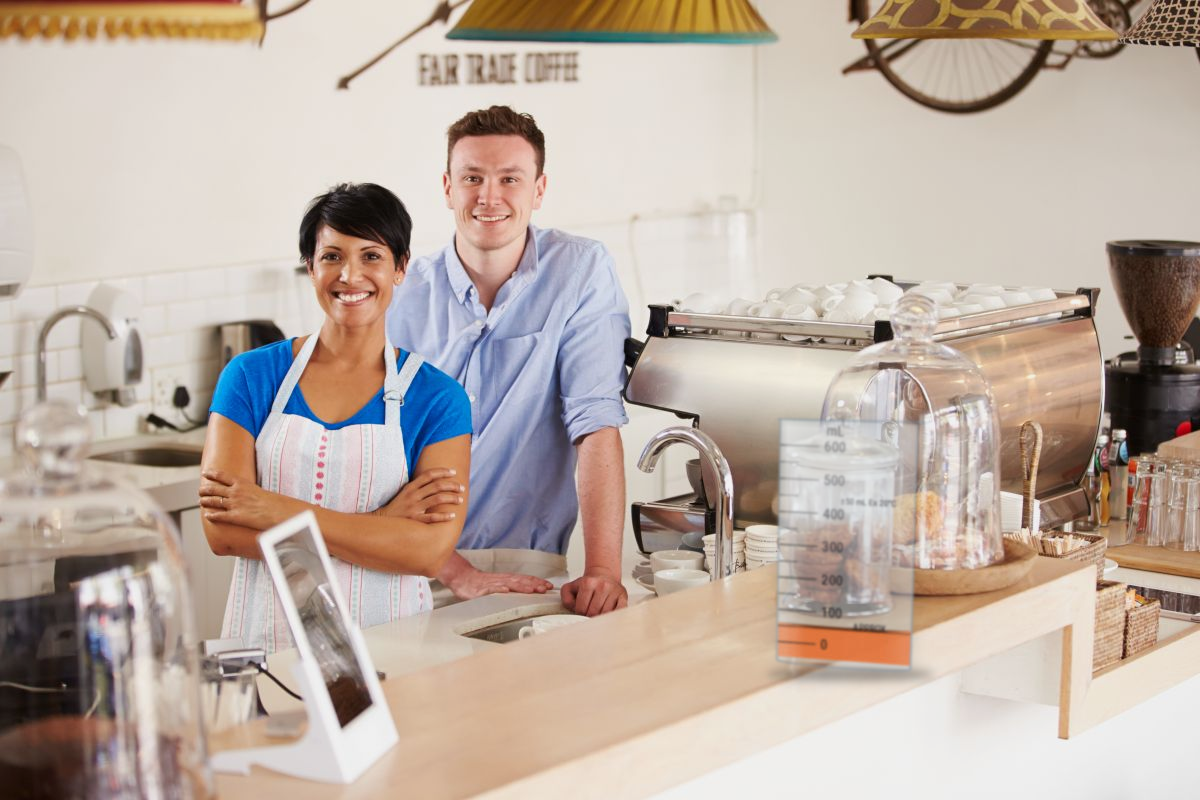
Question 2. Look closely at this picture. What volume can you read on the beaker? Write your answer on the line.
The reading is 50 mL
